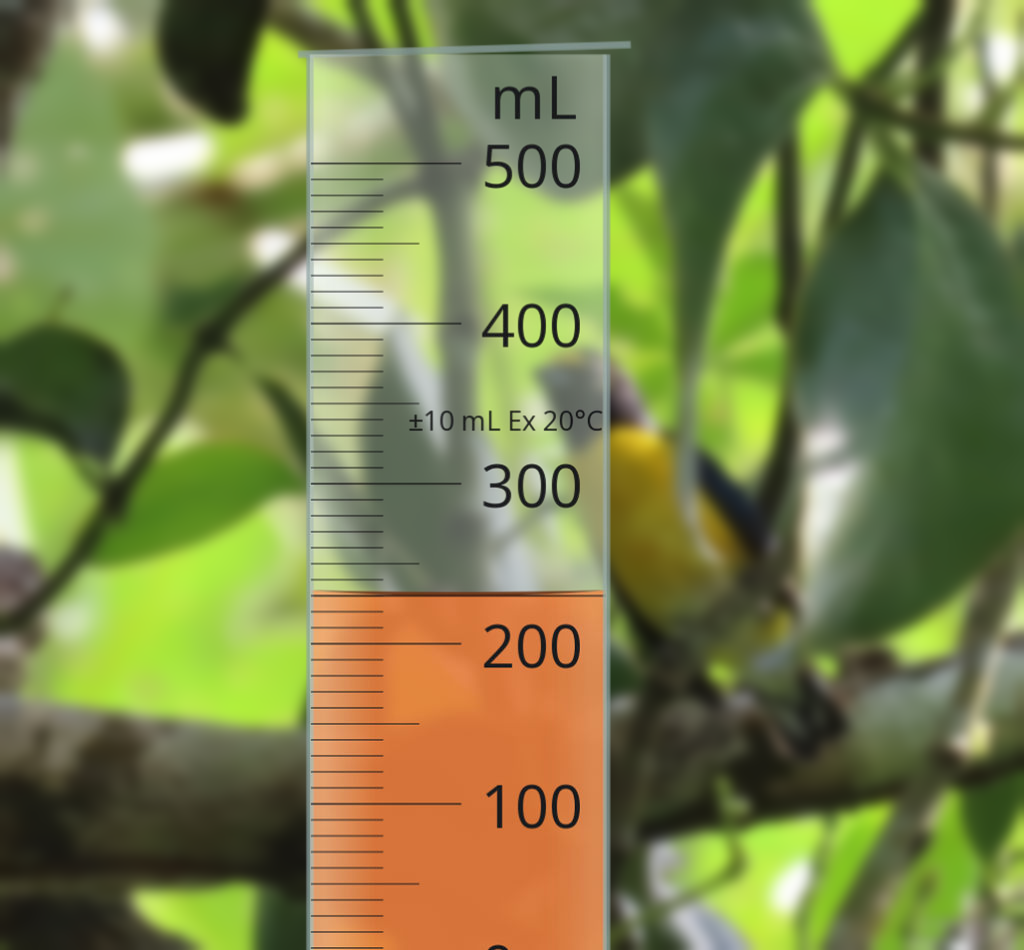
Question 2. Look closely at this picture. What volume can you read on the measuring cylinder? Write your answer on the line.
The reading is 230 mL
